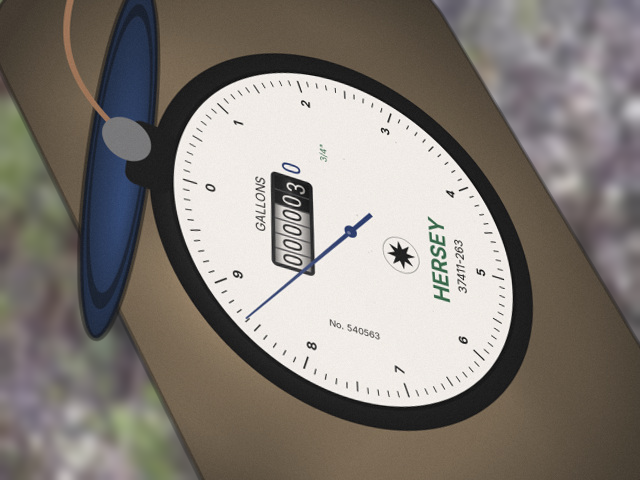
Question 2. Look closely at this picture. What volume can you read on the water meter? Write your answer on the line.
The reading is 28.6 gal
